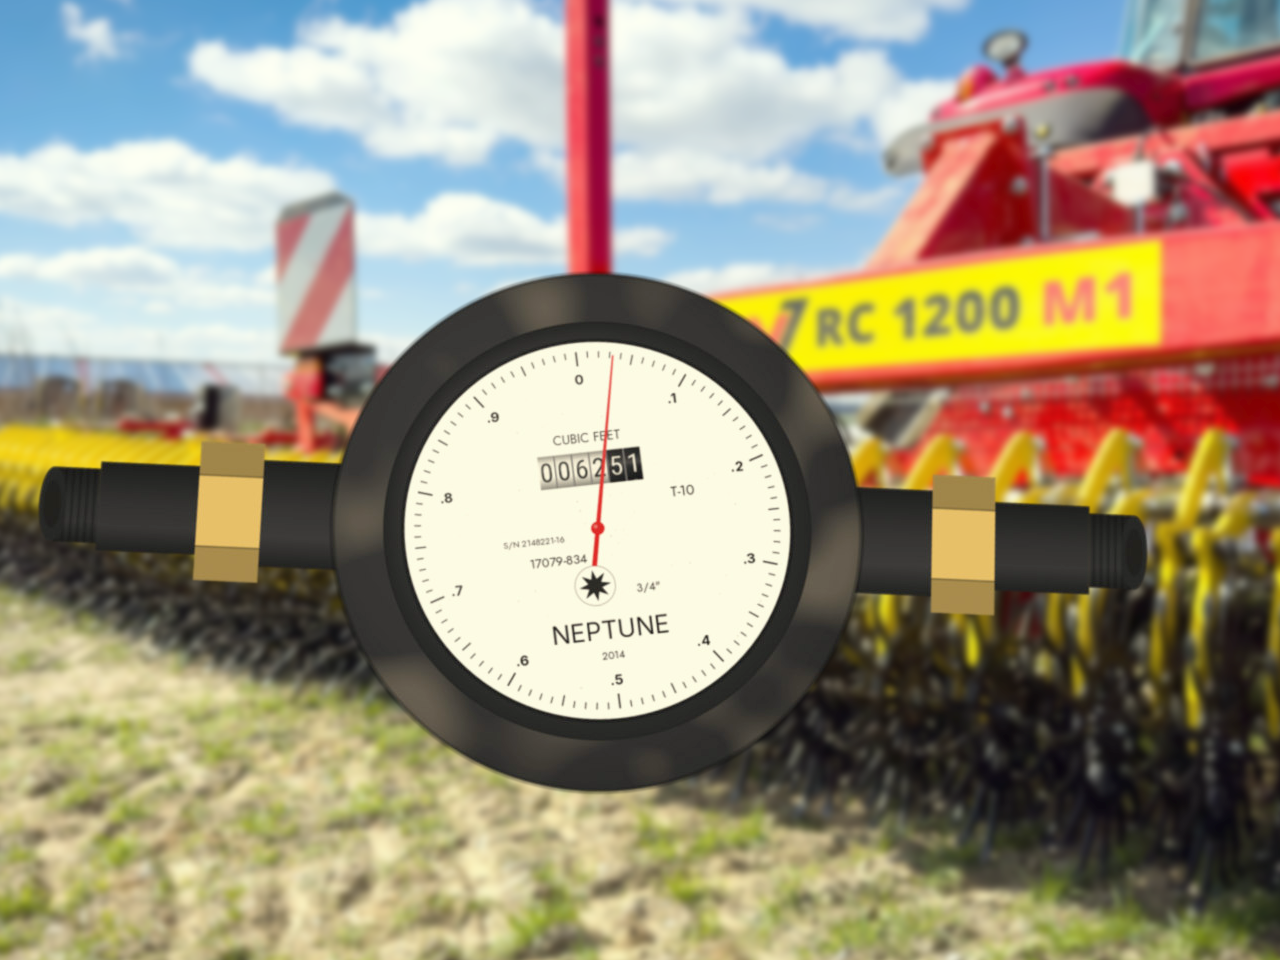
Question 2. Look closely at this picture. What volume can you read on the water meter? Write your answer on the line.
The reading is 6251.03 ft³
